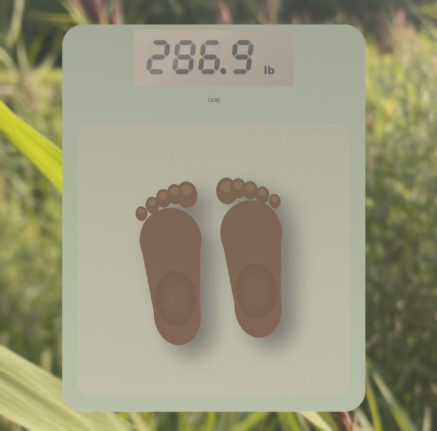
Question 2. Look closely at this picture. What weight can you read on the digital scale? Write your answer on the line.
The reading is 286.9 lb
